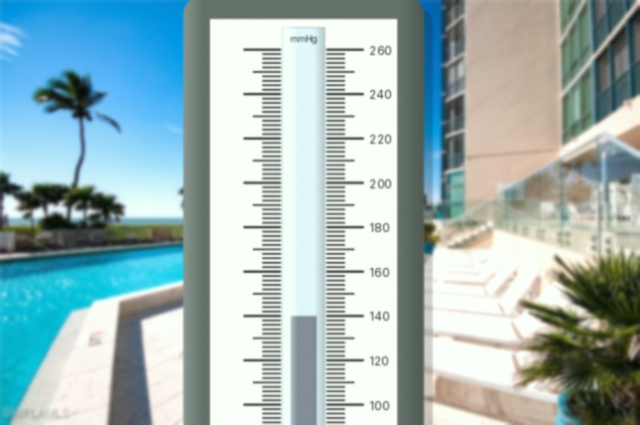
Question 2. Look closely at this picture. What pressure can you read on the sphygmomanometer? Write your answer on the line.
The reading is 140 mmHg
